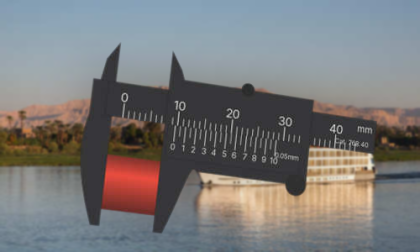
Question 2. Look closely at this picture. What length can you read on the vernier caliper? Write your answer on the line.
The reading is 9.6 mm
